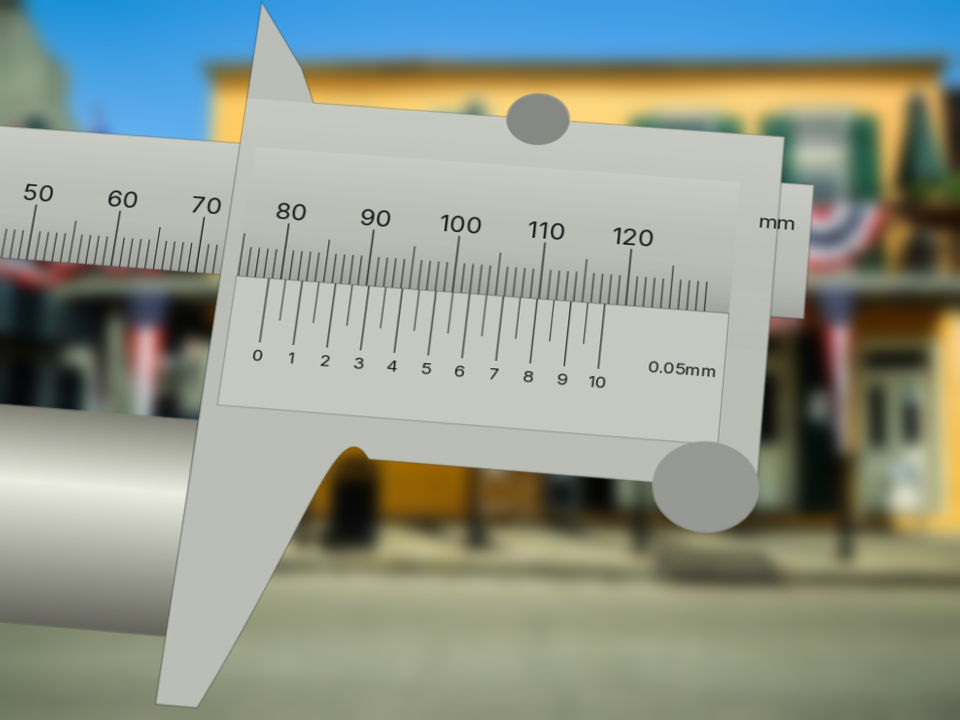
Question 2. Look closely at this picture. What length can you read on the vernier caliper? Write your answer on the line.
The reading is 78.6 mm
